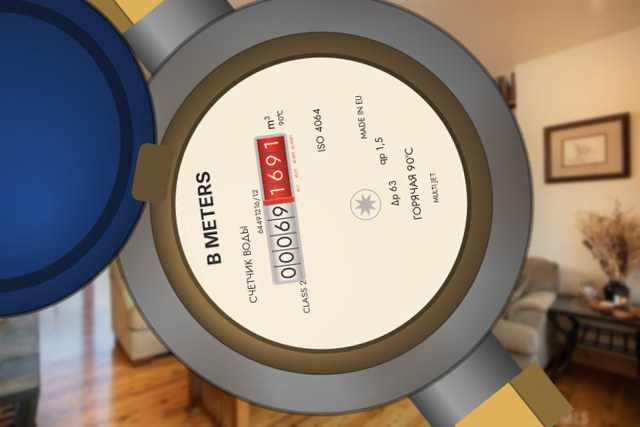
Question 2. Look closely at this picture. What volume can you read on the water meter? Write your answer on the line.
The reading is 69.1691 m³
